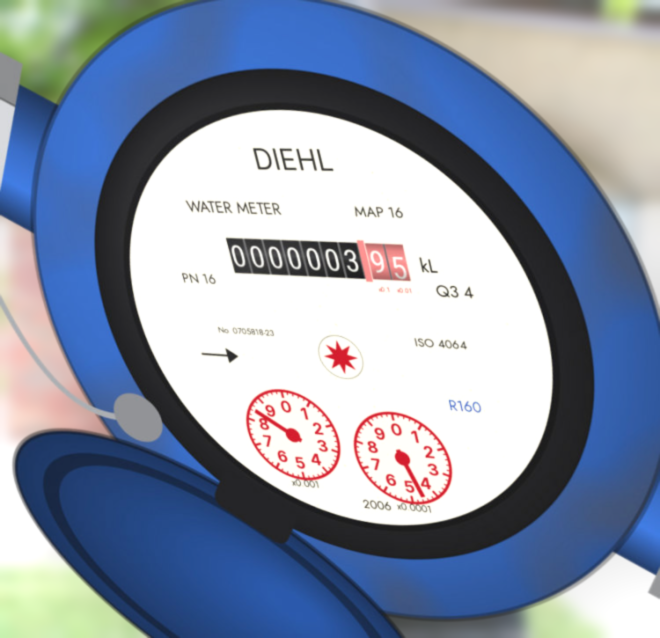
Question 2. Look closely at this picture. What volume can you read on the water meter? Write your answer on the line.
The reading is 3.9484 kL
